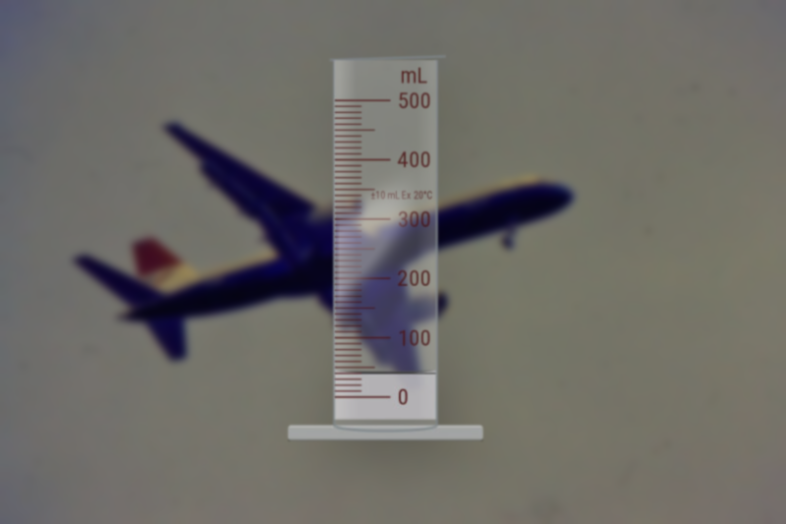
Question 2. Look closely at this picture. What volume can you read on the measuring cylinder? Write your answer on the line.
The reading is 40 mL
